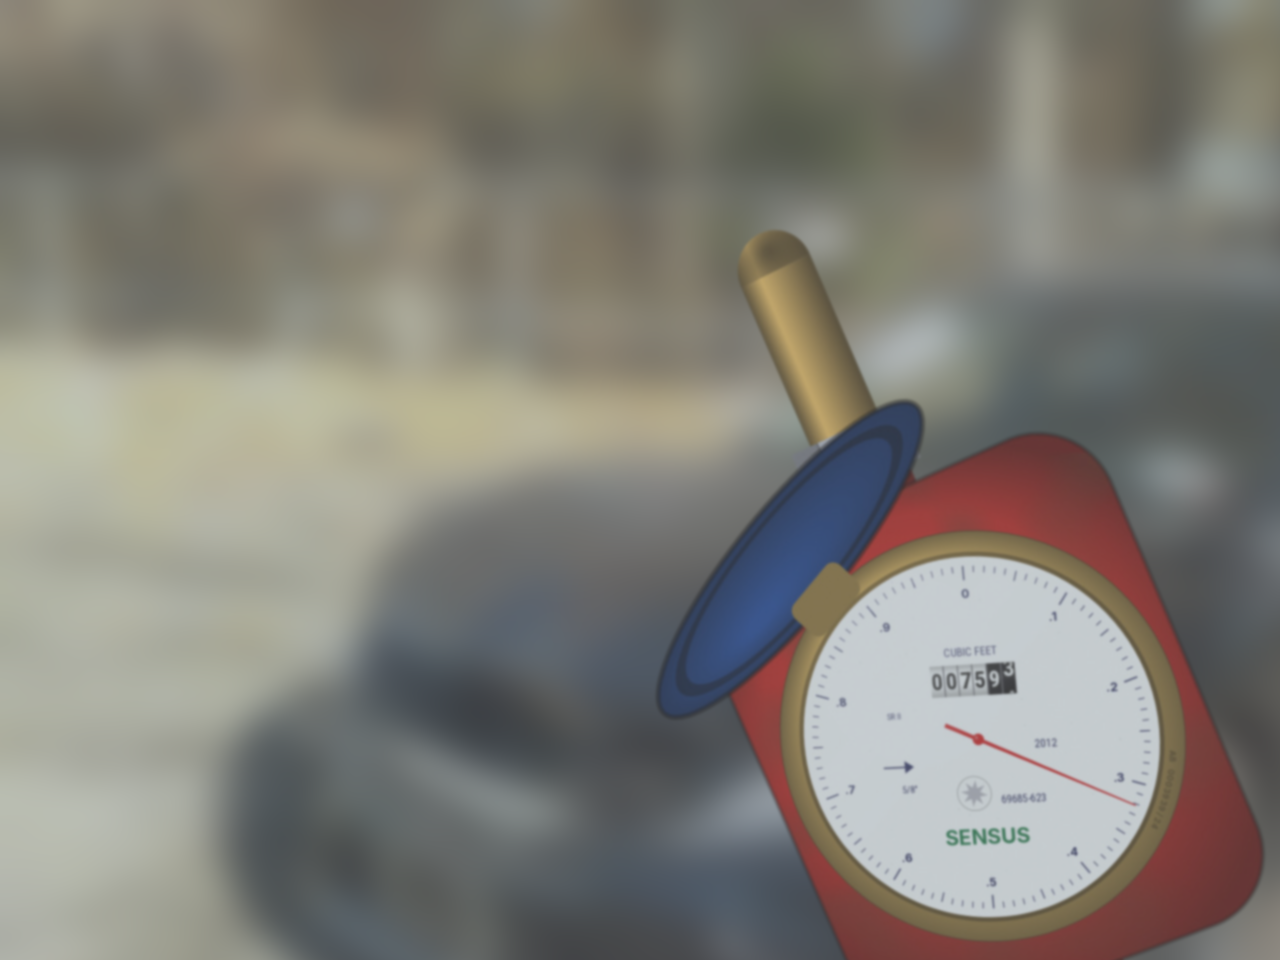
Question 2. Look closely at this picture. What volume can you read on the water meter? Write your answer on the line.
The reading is 7593.32 ft³
